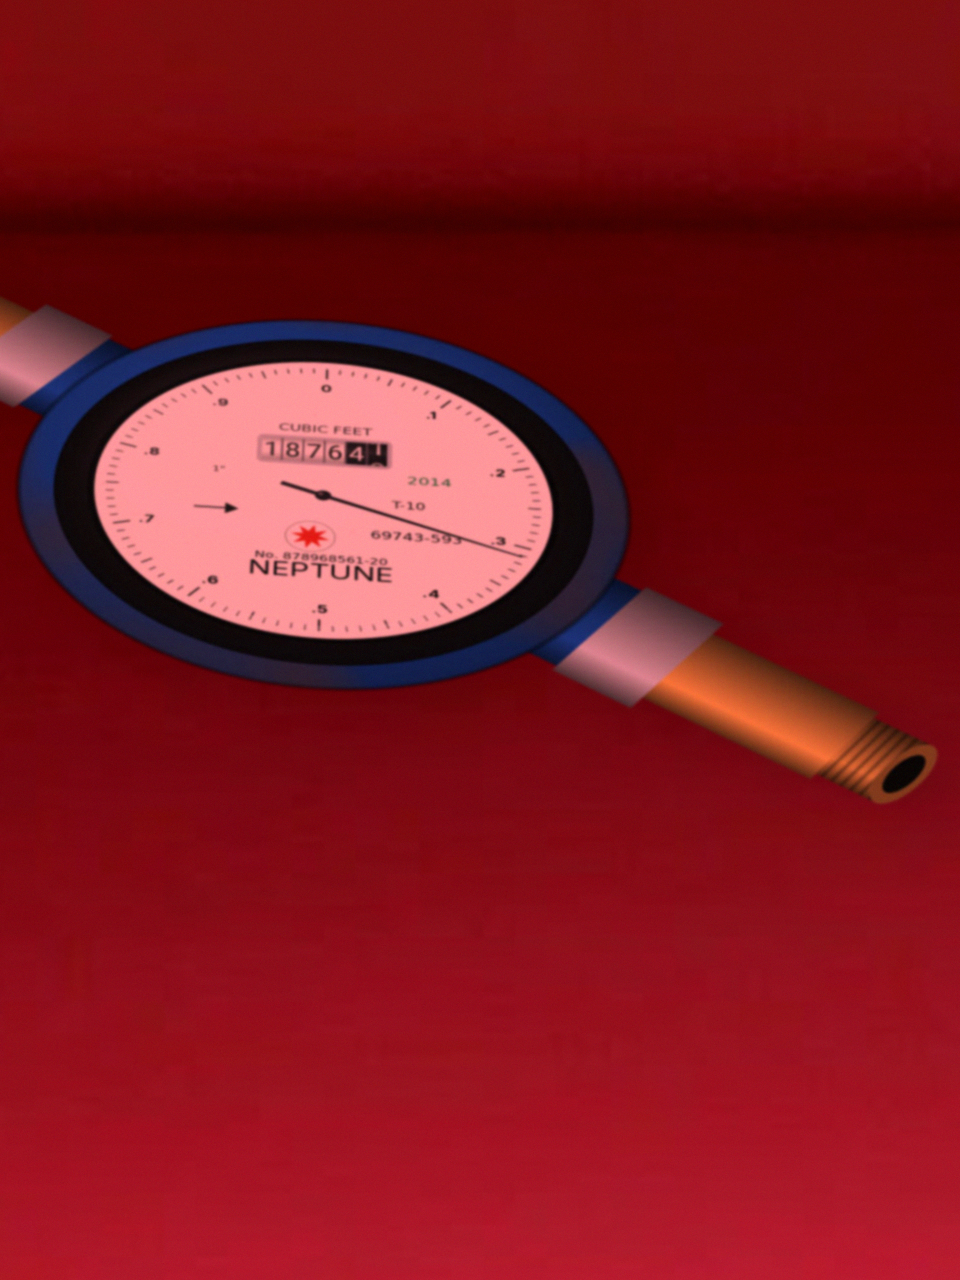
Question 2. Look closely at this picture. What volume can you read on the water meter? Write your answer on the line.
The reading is 187641.31 ft³
